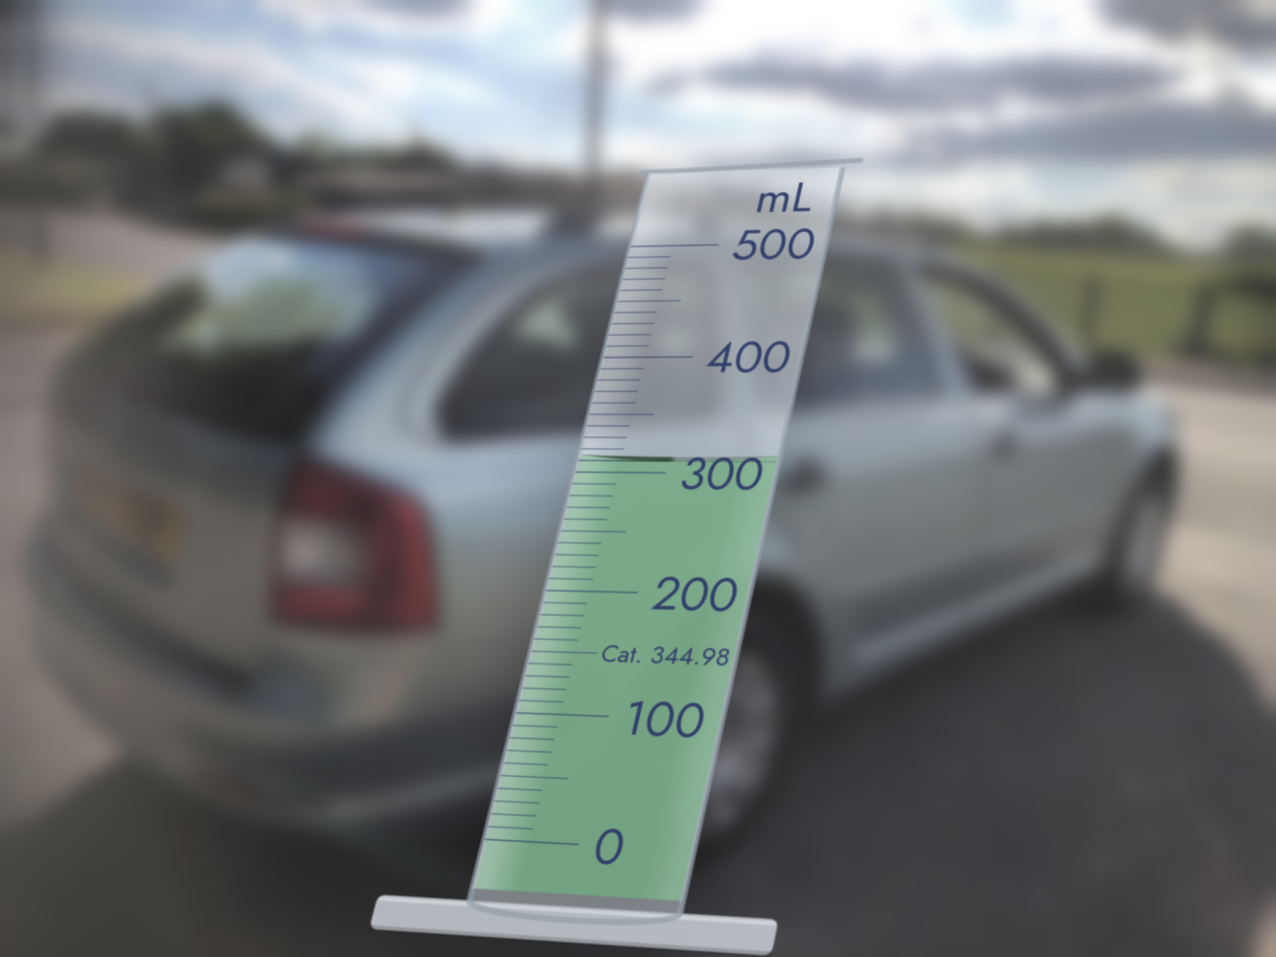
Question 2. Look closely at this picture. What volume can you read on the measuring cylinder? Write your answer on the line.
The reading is 310 mL
